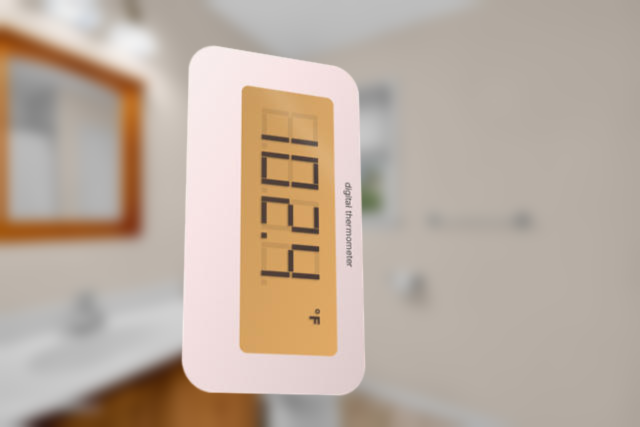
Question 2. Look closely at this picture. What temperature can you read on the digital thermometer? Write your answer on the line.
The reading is 102.4 °F
